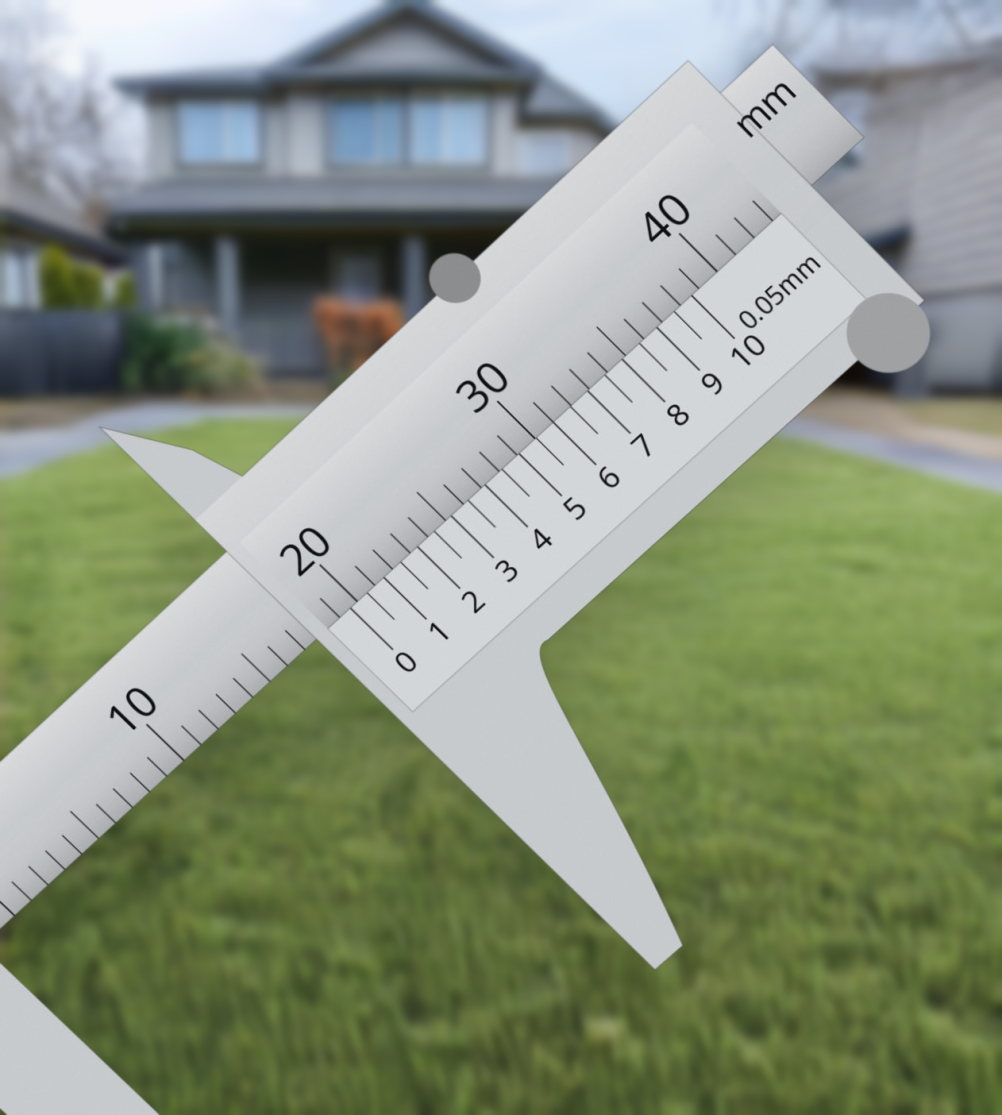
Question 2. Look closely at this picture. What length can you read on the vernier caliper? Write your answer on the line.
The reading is 19.60 mm
